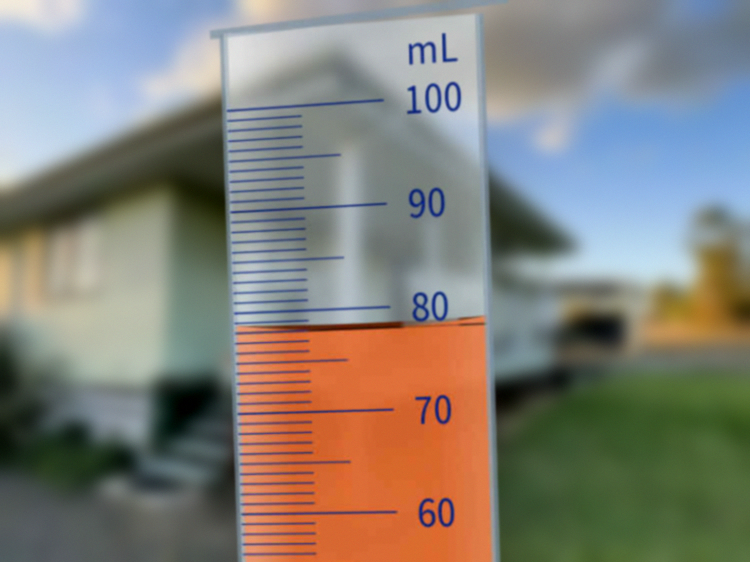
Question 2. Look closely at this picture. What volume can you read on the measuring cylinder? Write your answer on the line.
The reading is 78 mL
